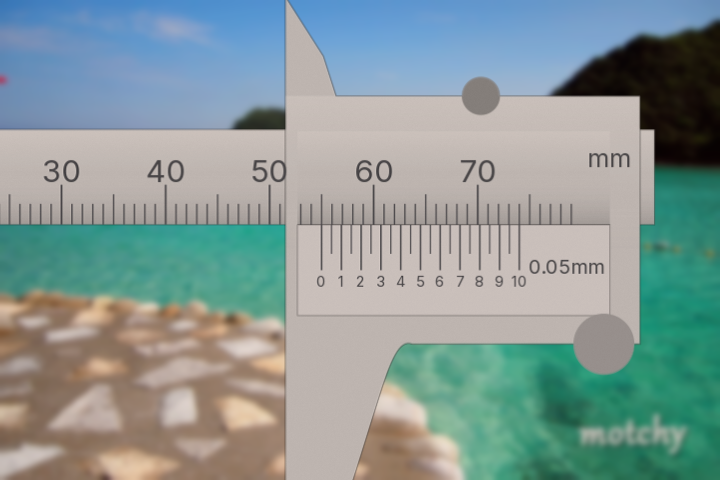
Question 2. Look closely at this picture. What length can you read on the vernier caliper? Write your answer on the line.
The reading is 55.0 mm
